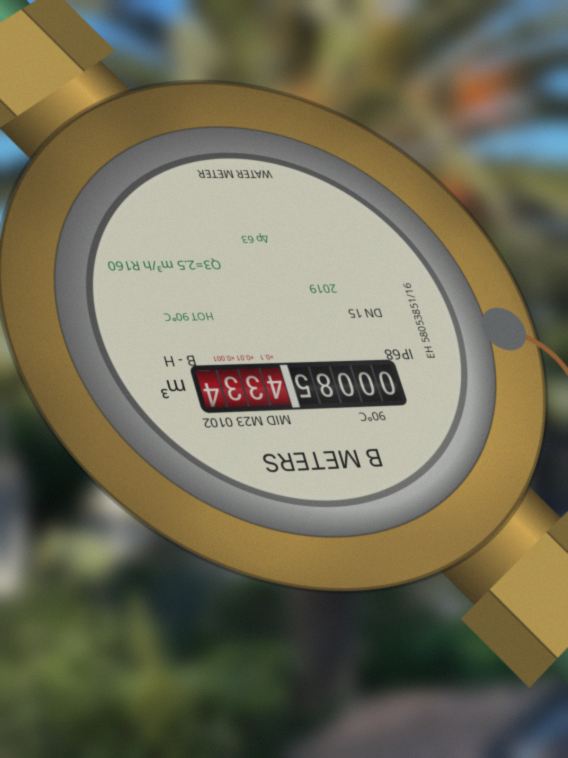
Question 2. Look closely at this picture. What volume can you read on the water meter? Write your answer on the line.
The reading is 85.4334 m³
